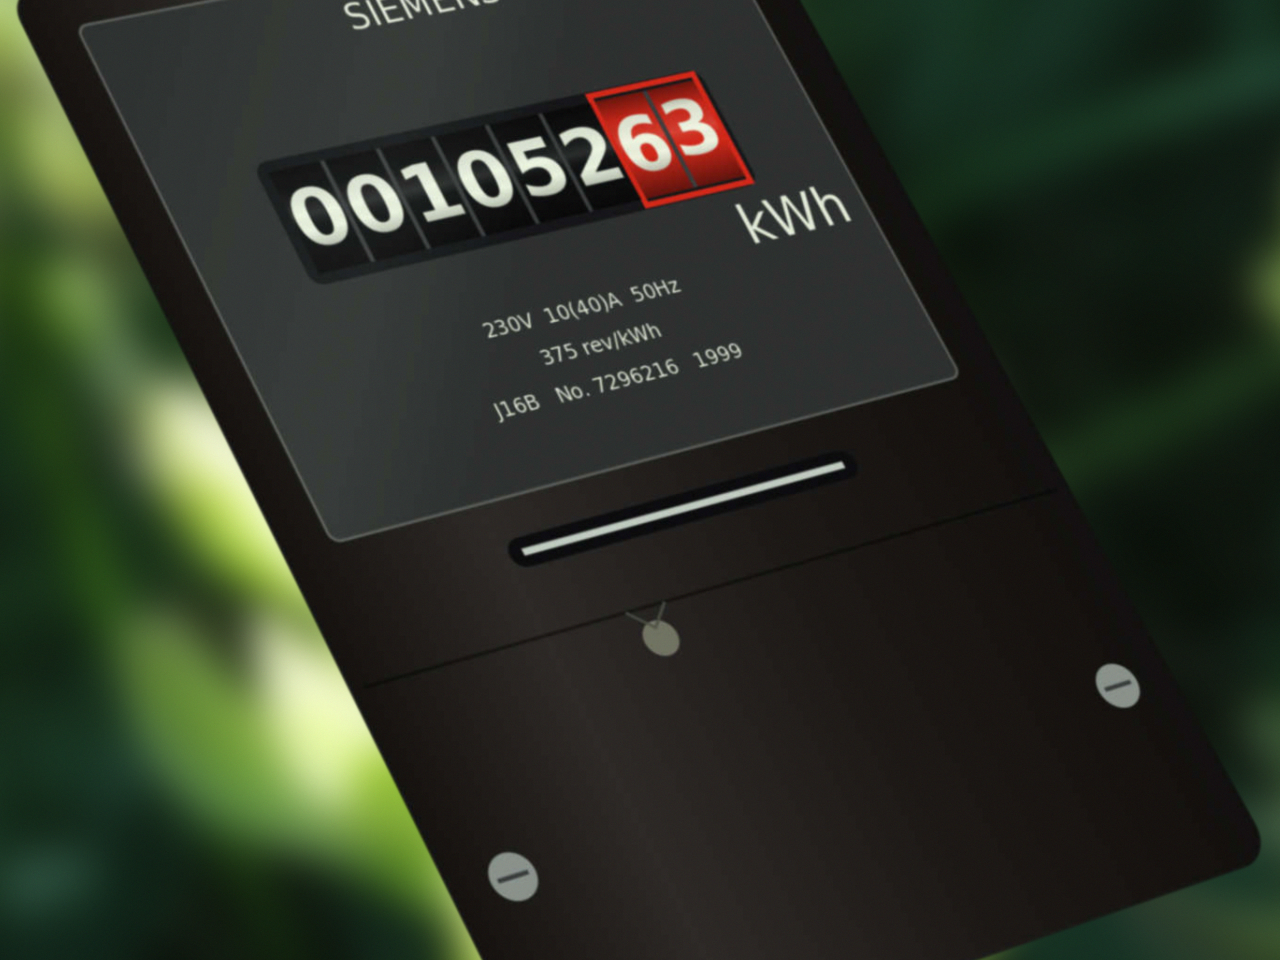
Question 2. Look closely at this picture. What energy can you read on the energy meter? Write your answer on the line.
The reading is 1052.63 kWh
